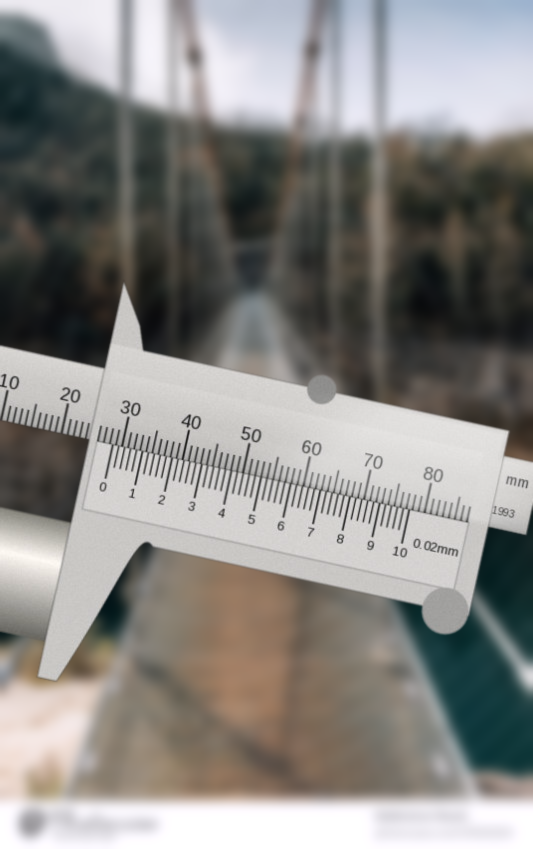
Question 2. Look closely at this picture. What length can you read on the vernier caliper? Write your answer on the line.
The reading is 28.5 mm
